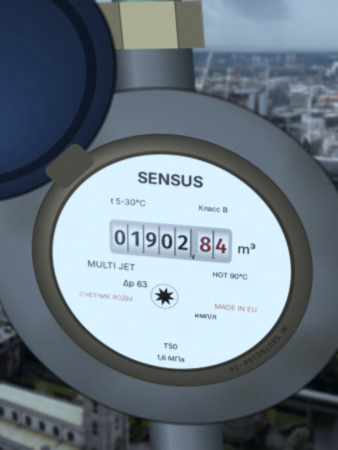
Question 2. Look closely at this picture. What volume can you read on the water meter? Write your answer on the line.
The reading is 1902.84 m³
